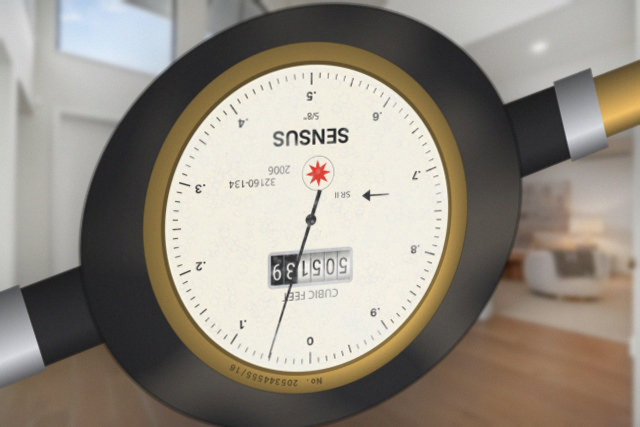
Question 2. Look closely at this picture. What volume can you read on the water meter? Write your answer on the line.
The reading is 505139.05 ft³
